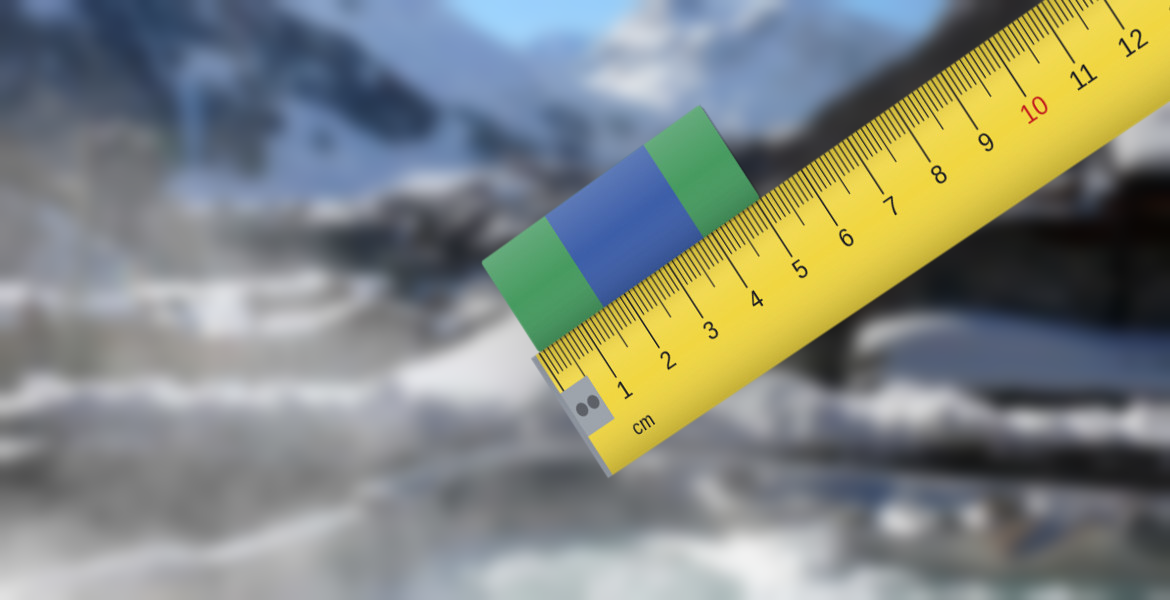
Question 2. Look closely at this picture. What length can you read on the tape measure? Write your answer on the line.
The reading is 5.1 cm
